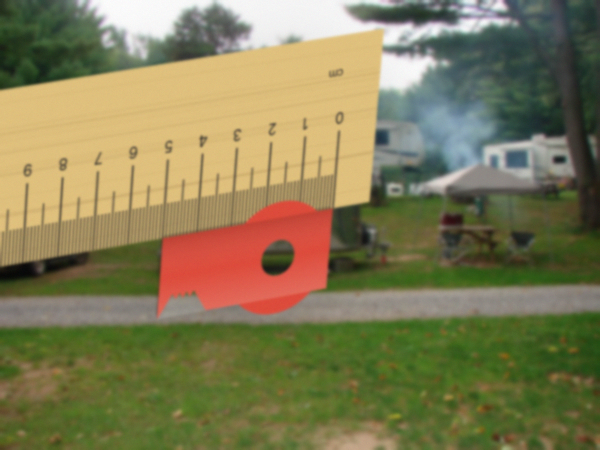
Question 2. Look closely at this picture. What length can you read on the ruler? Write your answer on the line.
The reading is 5 cm
